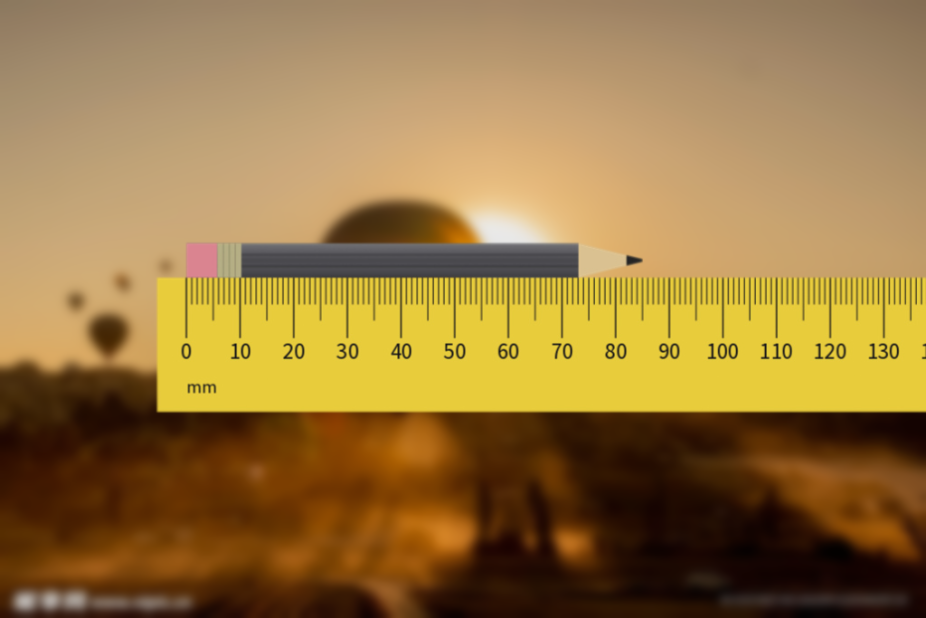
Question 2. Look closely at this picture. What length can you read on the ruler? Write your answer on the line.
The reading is 85 mm
